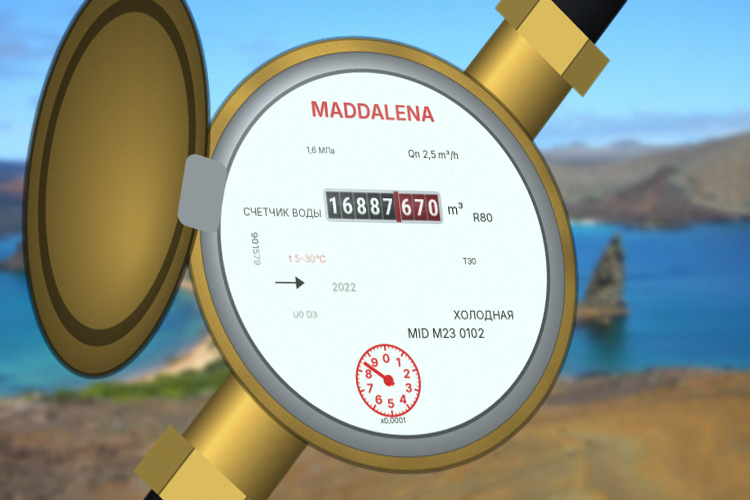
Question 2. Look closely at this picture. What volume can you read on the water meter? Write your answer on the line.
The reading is 16887.6708 m³
